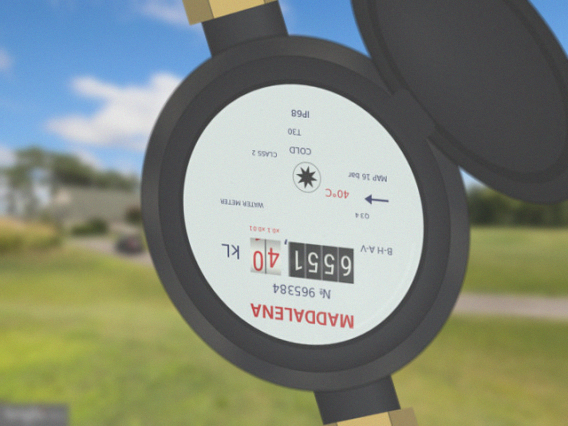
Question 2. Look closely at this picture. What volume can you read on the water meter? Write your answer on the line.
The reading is 6551.40 kL
